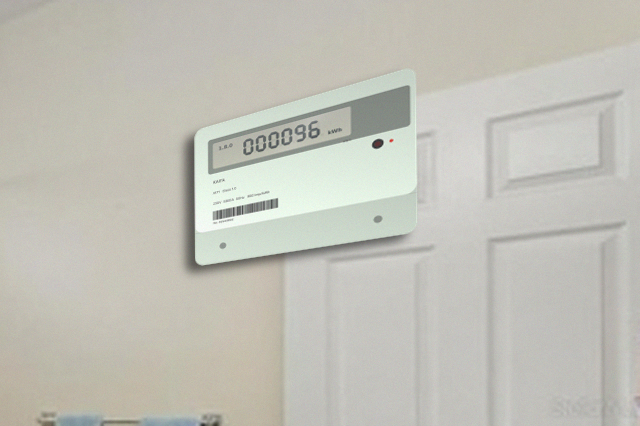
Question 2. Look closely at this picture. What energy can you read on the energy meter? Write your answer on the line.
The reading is 96 kWh
